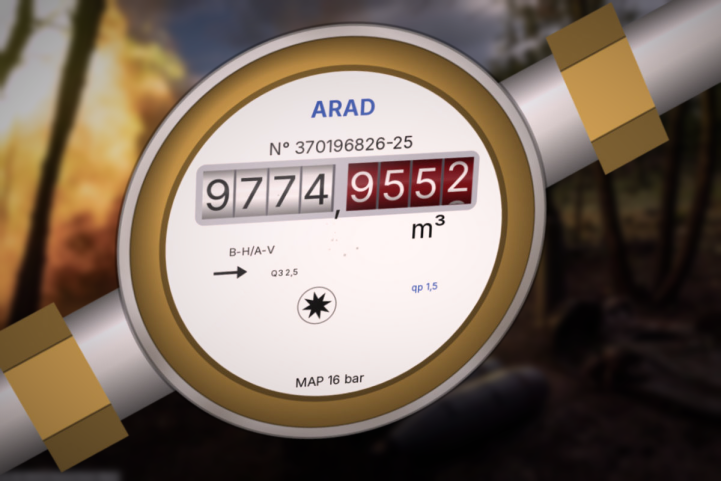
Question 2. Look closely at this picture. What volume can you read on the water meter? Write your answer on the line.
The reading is 9774.9552 m³
